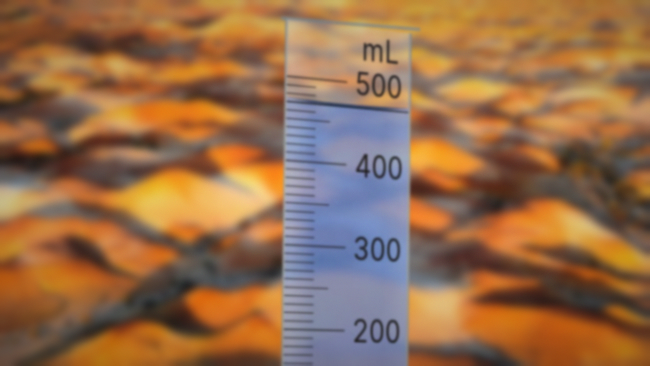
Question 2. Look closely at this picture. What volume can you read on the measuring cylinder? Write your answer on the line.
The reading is 470 mL
